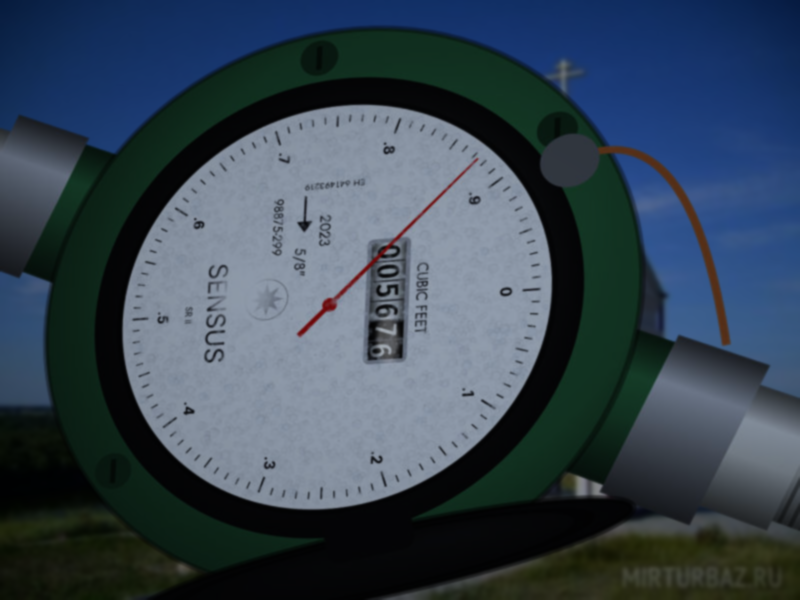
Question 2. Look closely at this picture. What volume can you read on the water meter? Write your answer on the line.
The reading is 5675.87 ft³
